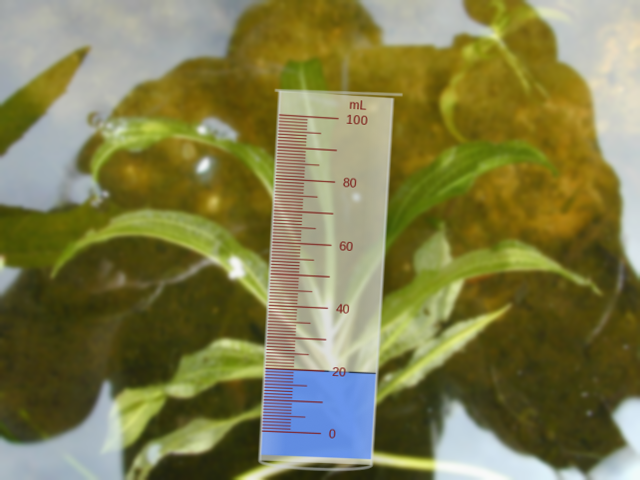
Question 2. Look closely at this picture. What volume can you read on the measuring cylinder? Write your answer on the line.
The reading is 20 mL
